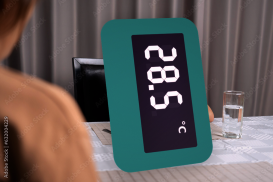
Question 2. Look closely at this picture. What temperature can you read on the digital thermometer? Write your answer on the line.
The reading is 28.5 °C
